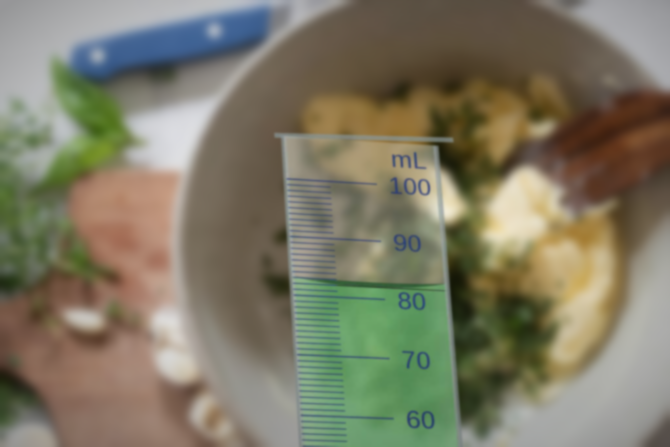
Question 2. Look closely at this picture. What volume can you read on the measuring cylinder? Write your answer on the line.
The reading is 82 mL
